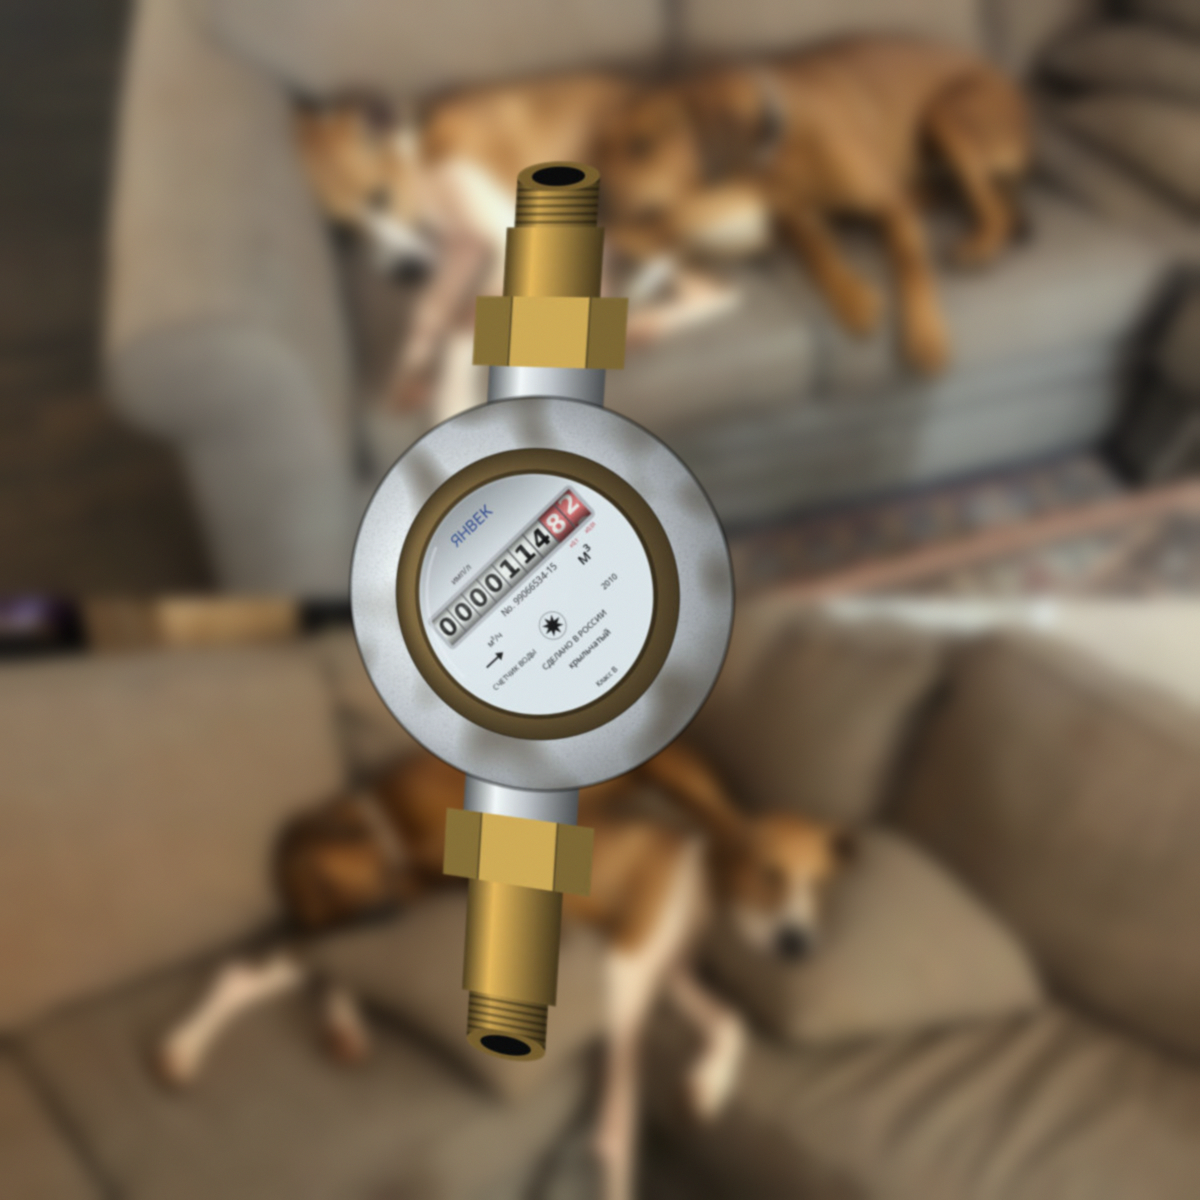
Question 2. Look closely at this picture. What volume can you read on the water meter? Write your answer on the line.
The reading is 114.82 m³
